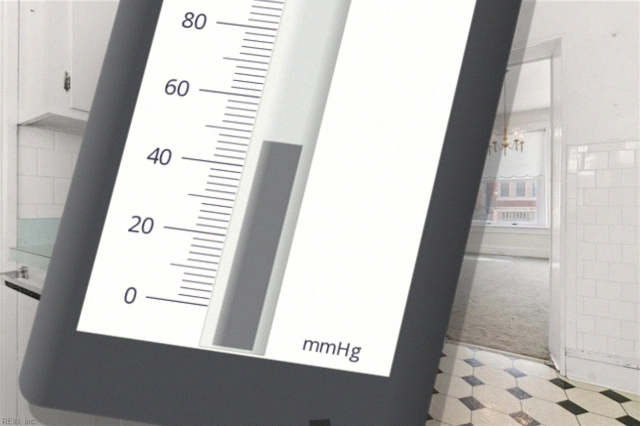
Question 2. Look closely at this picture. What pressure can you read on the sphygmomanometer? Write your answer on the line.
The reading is 48 mmHg
